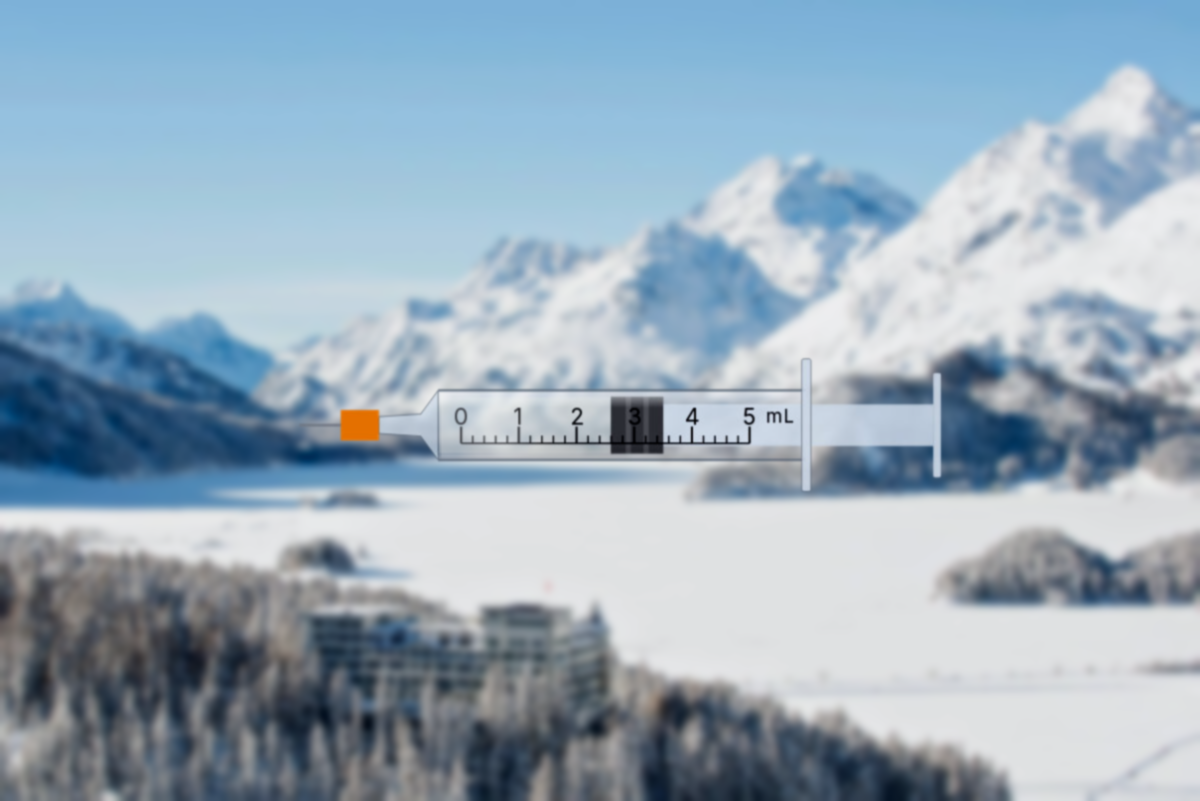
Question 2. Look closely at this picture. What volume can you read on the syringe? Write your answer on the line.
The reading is 2.6 mL
